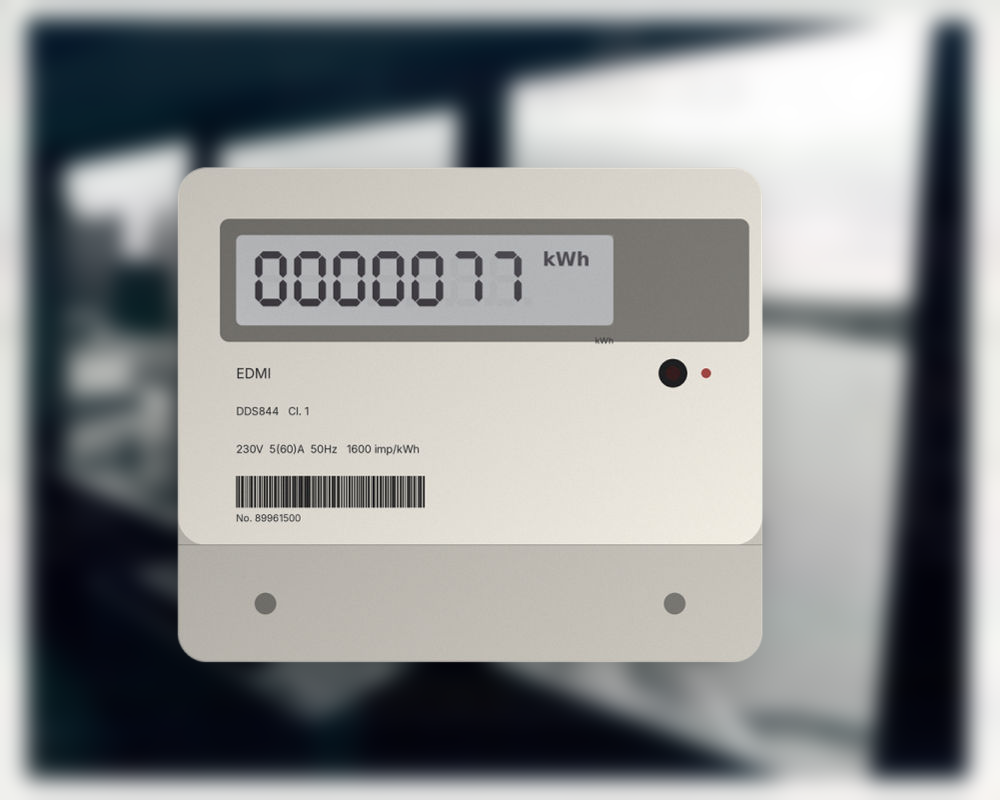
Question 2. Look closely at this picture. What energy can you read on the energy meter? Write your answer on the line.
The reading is 77 kWh
